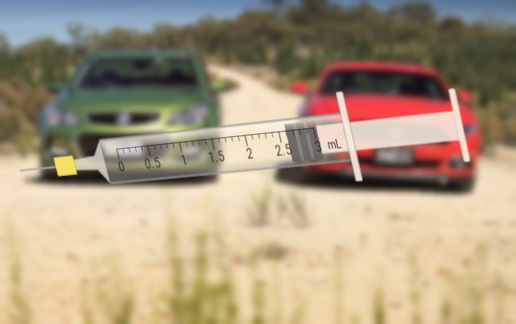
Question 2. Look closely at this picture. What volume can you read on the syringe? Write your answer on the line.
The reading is 2.6 mL
